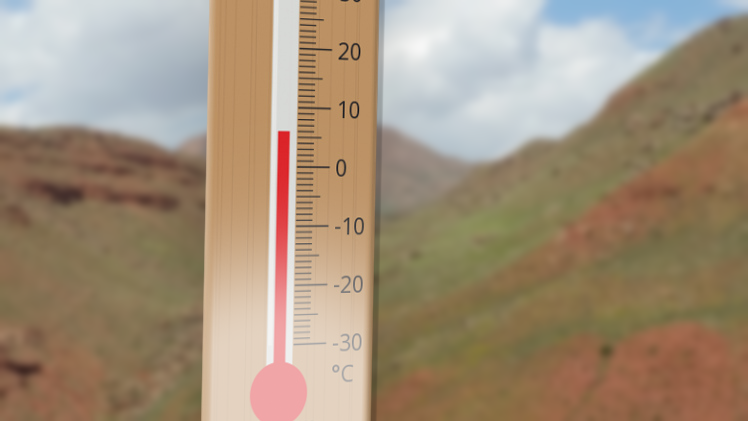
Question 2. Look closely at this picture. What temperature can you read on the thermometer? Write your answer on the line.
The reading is 6 °C
